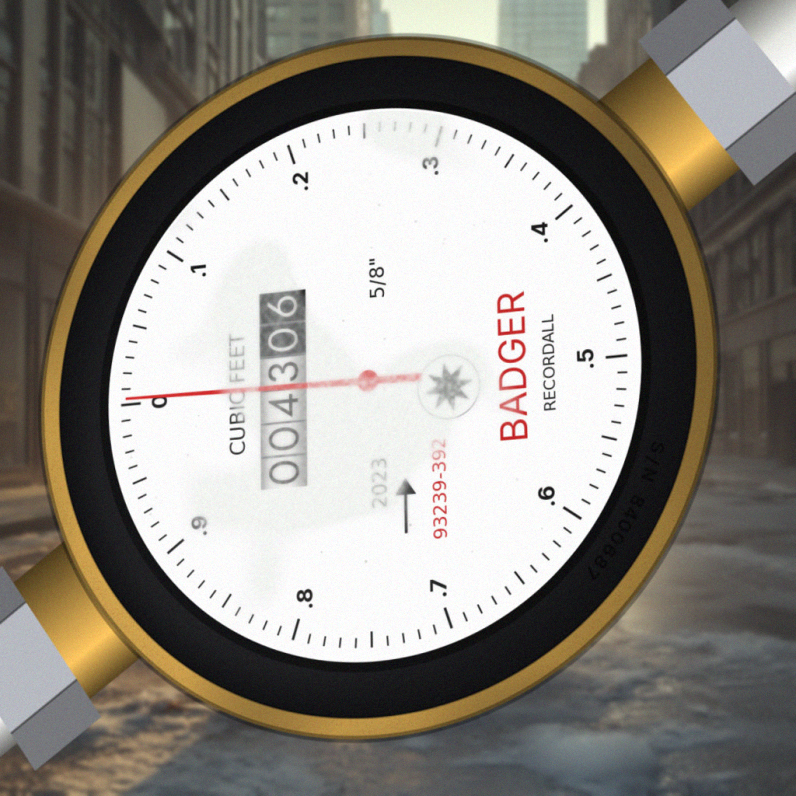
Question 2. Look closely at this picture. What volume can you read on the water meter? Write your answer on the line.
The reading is 4306.00 ft³
